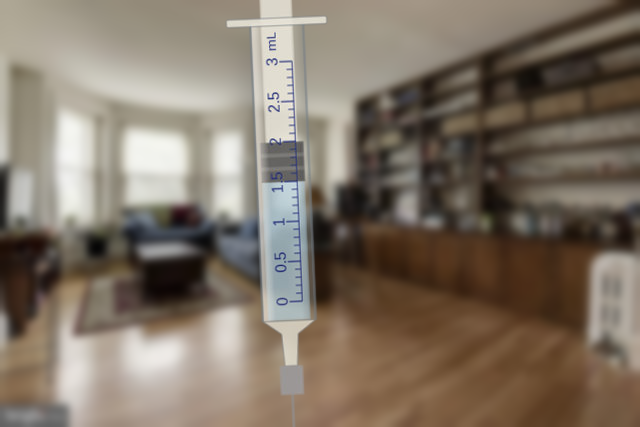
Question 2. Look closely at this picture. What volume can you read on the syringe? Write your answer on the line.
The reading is 1.5 mL
